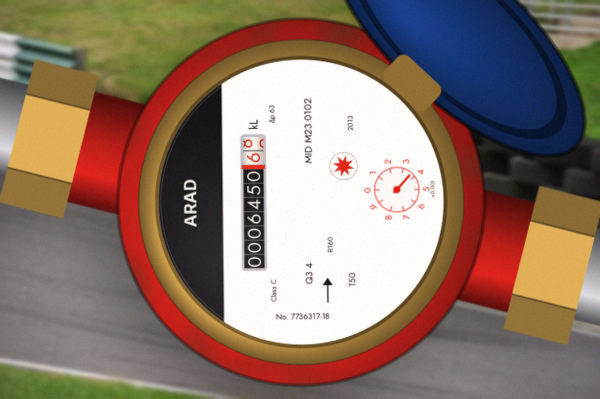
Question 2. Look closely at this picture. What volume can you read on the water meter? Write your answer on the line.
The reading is 6450.683 kL
